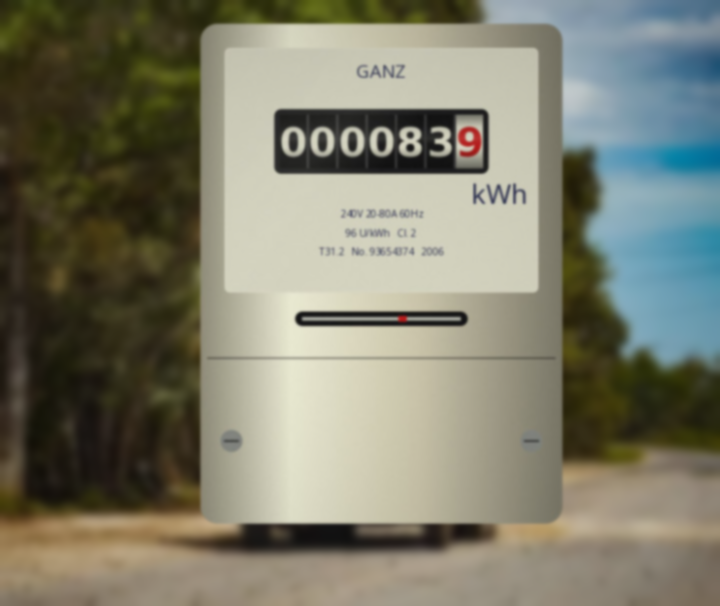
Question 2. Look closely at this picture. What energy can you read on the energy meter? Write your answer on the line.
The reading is 83.9 kWh
